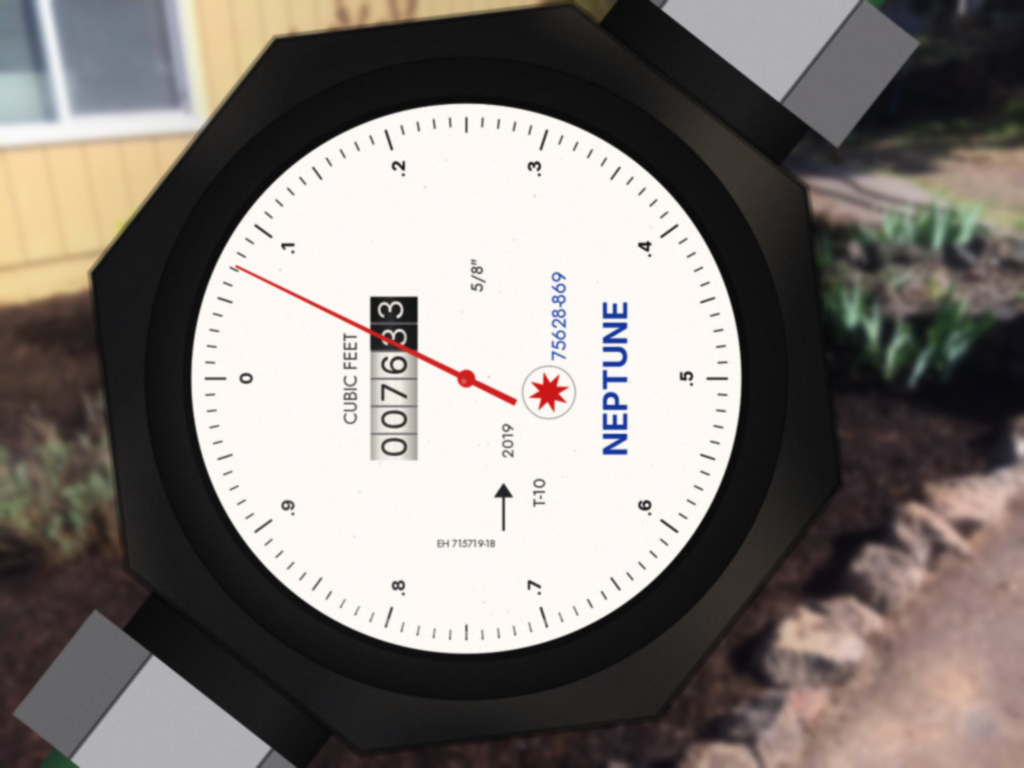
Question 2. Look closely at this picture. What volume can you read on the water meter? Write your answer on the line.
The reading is 7633.07 ft³
